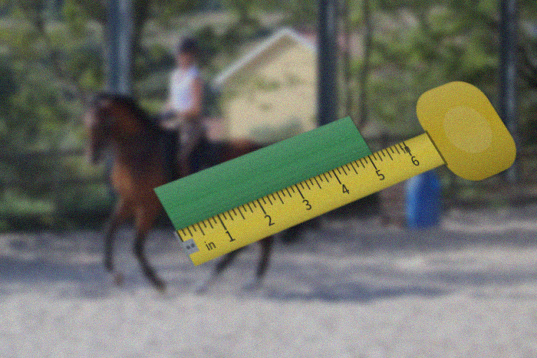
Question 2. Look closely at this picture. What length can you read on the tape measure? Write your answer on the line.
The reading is 5.125 in
